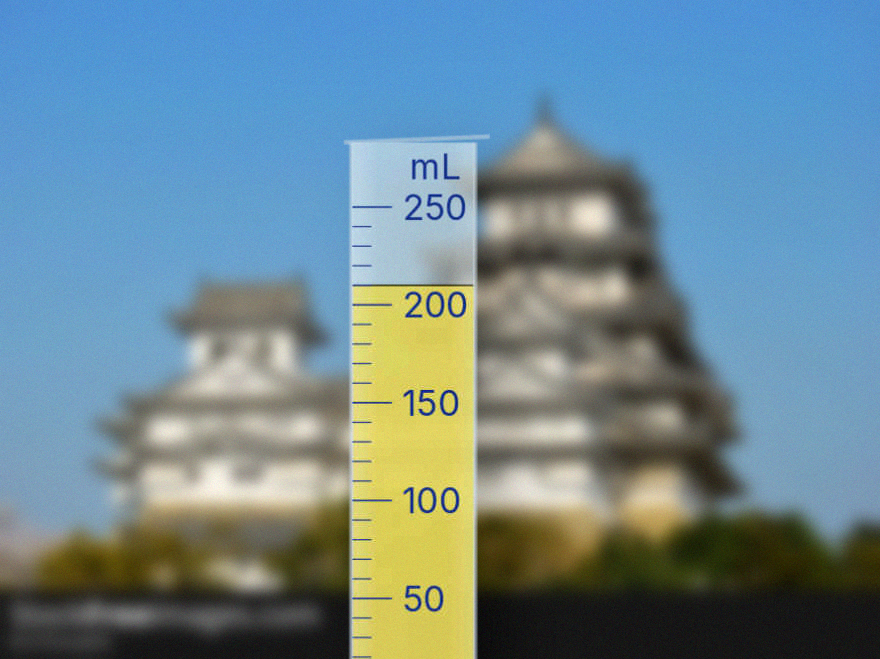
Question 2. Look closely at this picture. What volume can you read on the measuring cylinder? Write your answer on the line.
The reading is 210 mL
